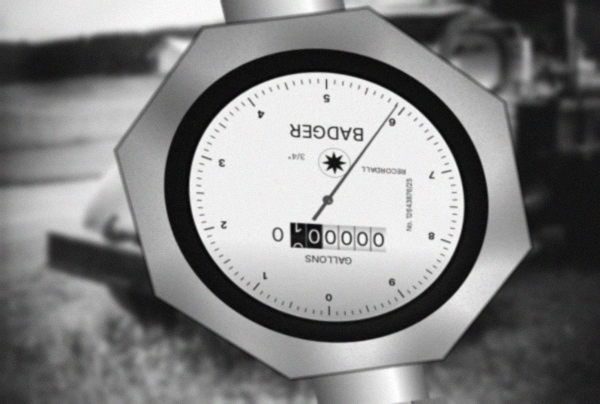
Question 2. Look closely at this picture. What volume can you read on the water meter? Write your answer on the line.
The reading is 5.9 gal
